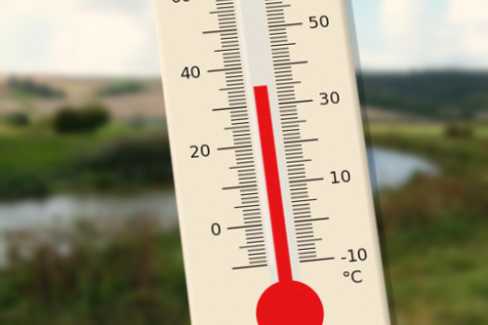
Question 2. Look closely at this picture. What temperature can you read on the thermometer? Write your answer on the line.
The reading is 35 °C
